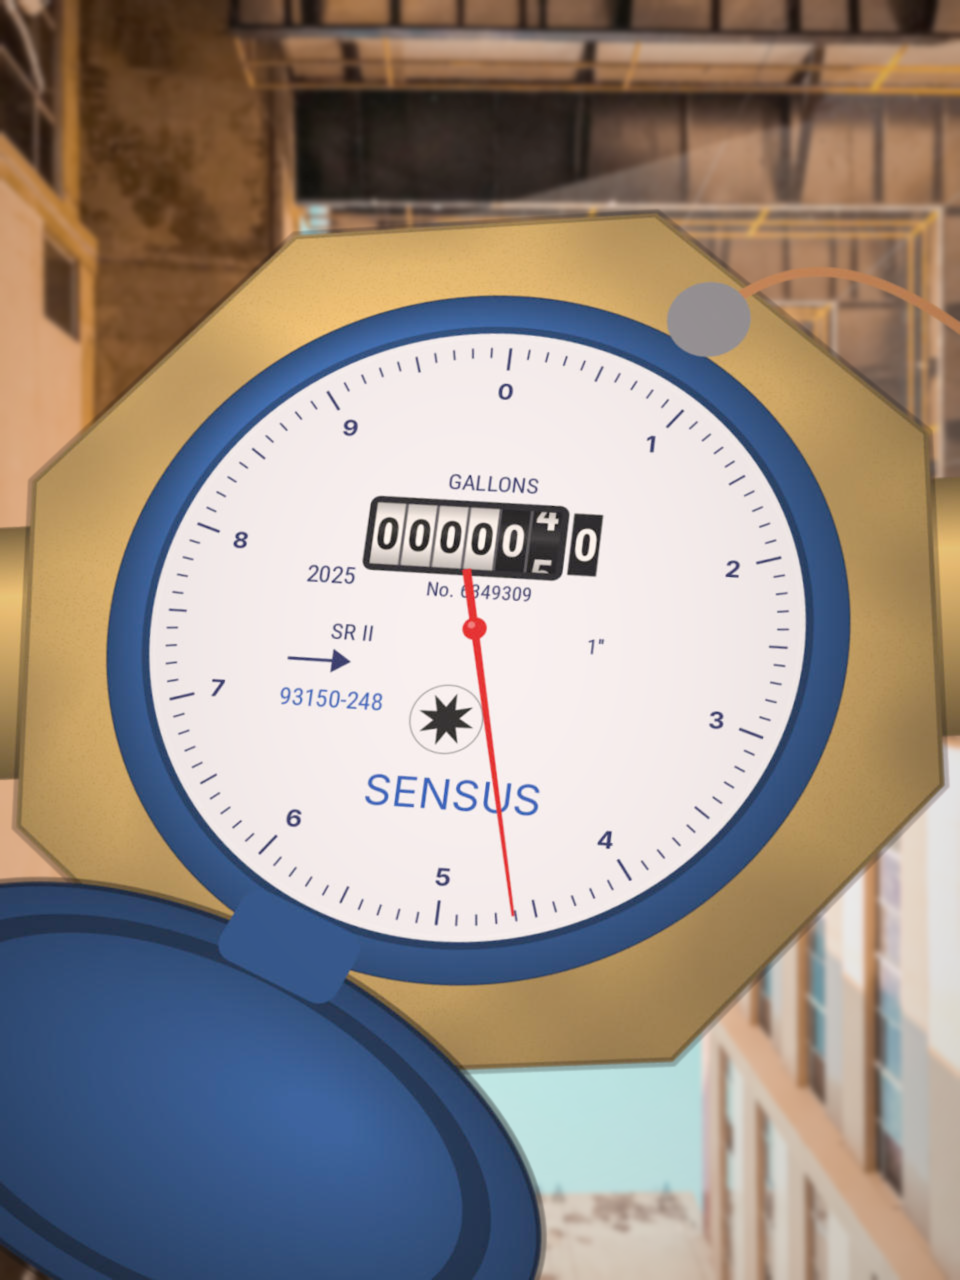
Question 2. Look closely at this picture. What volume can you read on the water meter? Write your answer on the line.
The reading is 44.6 gal
